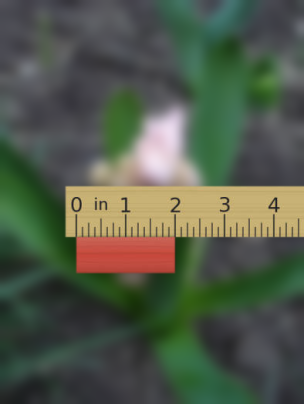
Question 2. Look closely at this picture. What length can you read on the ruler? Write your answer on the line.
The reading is 2 in
